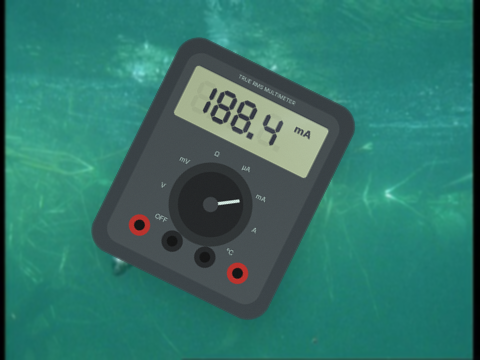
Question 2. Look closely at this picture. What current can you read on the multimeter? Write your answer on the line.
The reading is 188.4 mA
